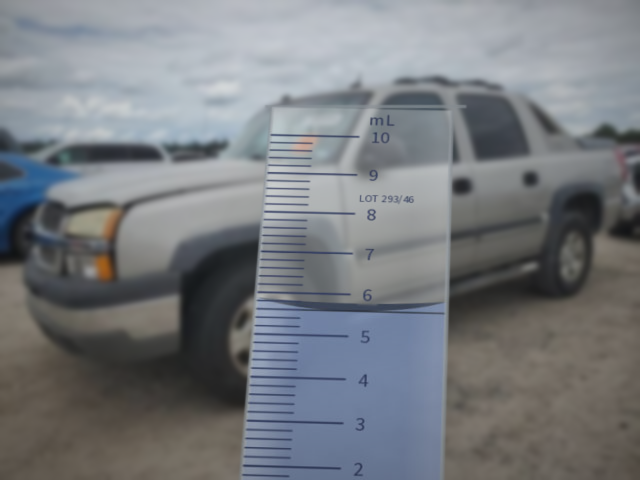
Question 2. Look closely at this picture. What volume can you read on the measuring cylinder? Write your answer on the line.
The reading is 5.6 mL
